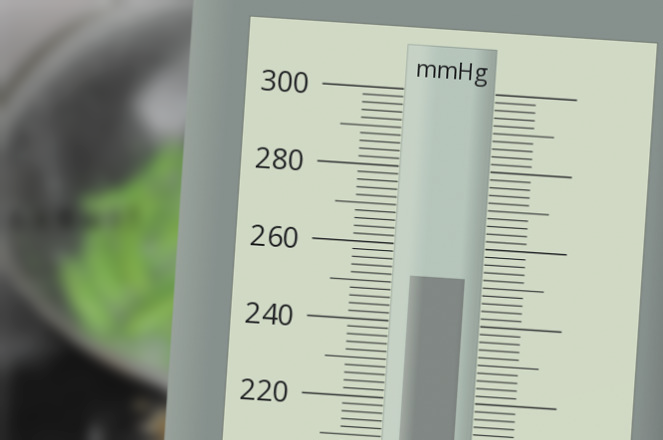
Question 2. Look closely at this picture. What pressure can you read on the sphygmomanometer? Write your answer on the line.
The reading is 252 mmHg
